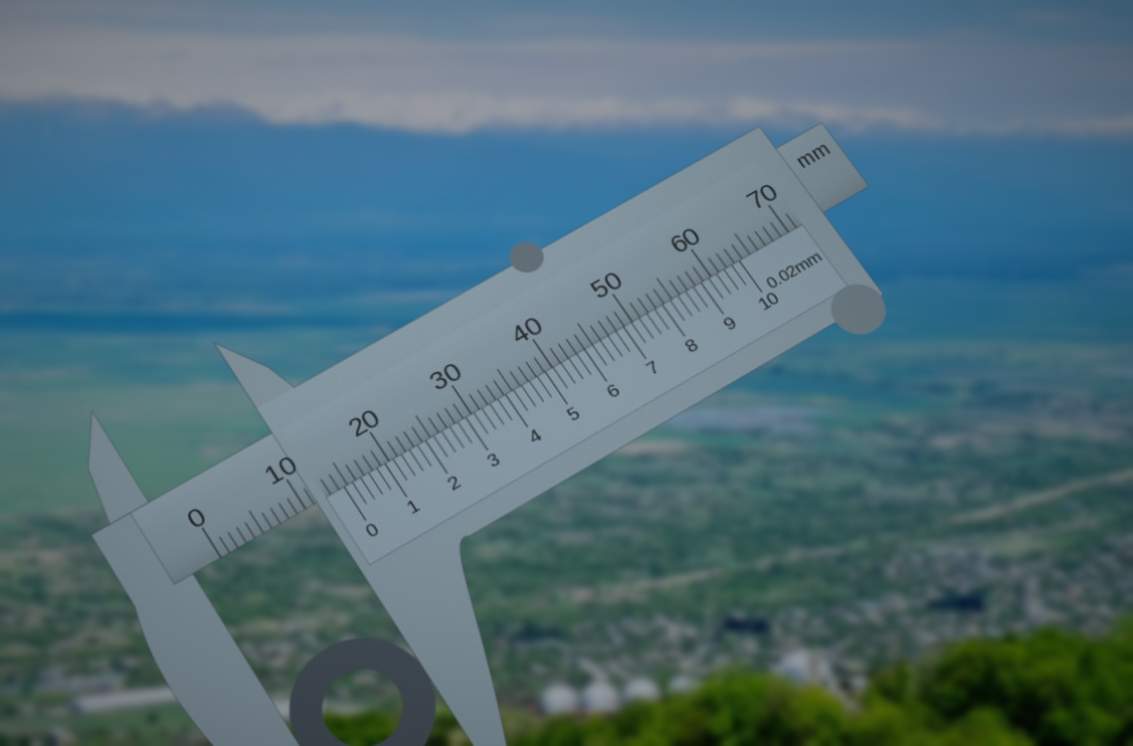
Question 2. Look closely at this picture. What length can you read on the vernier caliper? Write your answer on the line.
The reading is 14.6 mm
